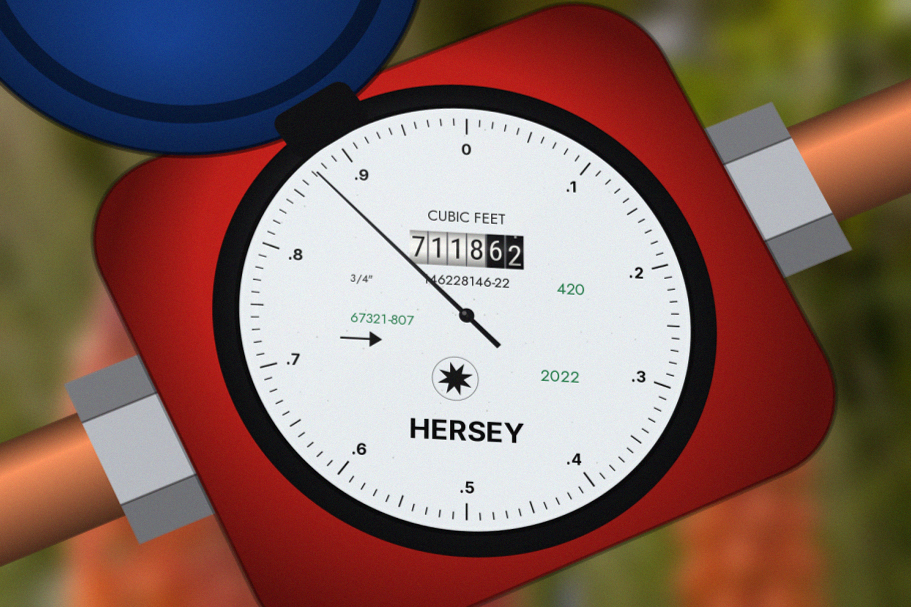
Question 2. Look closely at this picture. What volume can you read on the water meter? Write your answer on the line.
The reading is 711861.87 ft³
